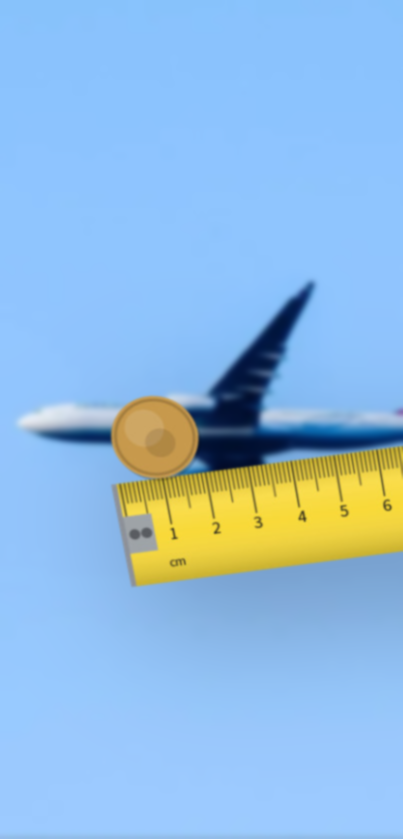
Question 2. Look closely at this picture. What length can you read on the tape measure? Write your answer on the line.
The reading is 2 cm
